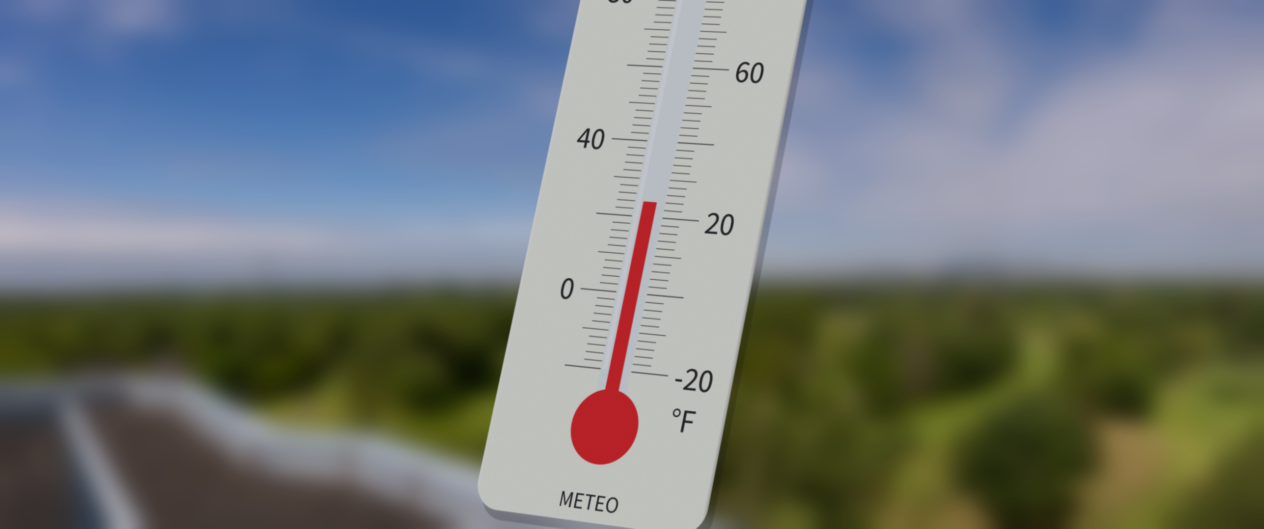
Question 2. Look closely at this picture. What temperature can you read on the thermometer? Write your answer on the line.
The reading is 24 °F
